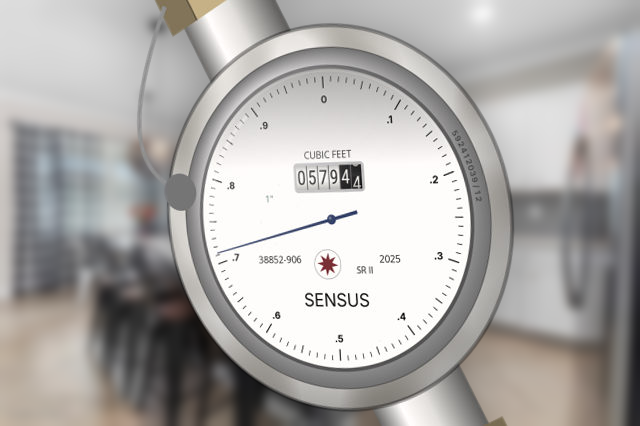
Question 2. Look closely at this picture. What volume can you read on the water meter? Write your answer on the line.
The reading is 57943.71 ft³
